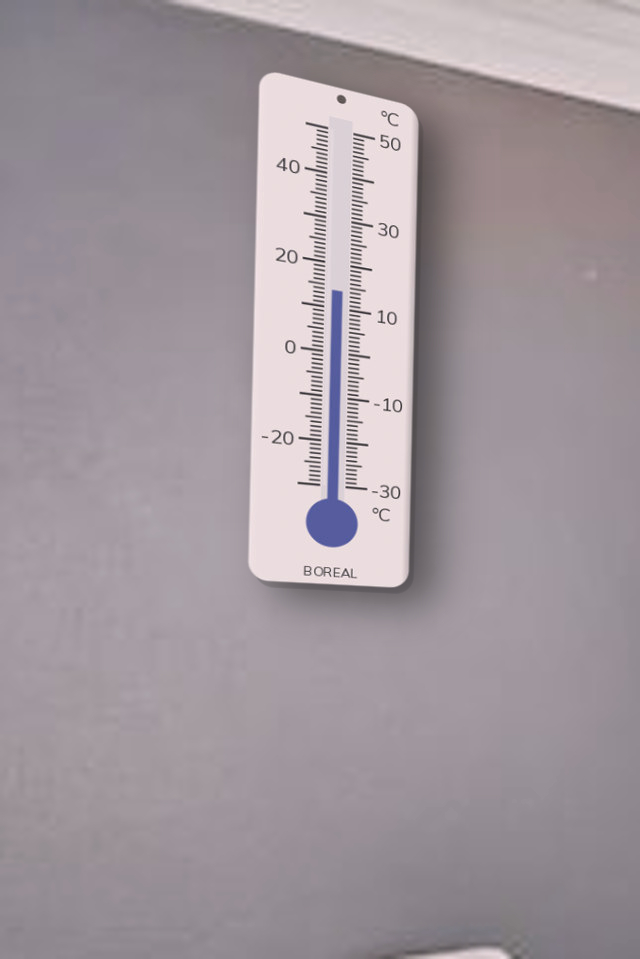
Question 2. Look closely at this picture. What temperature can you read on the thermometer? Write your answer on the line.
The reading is 14 °C
